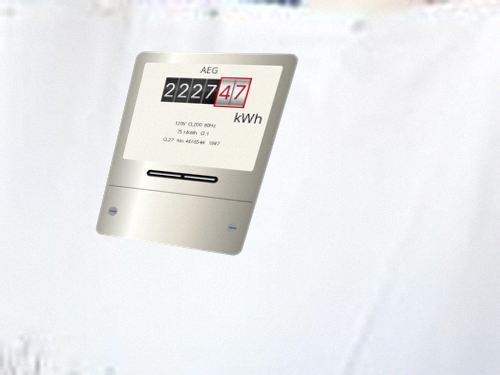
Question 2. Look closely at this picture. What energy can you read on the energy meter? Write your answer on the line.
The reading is 2227.47 kWh
